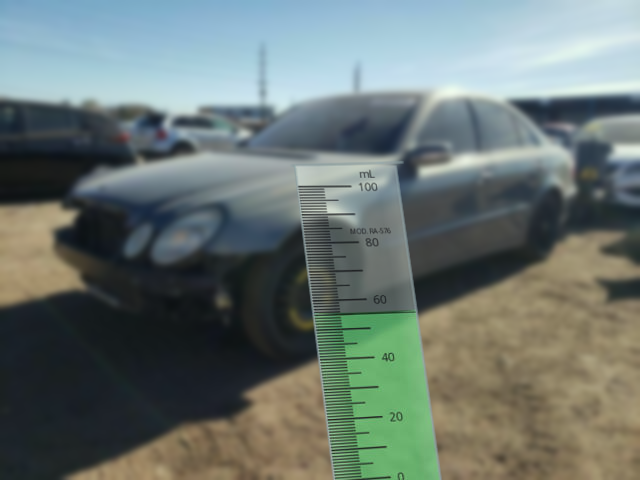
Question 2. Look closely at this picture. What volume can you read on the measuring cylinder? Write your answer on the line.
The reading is 55 mL
